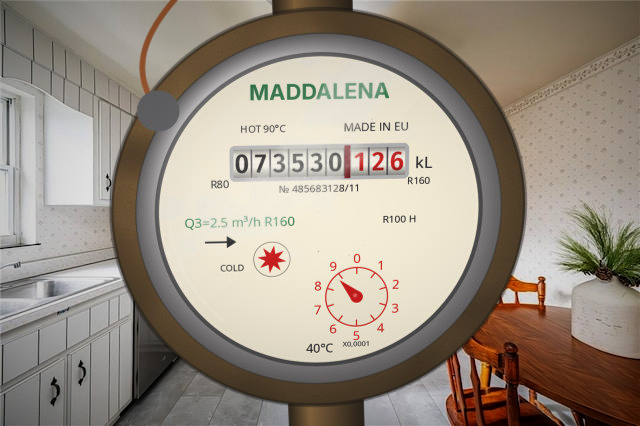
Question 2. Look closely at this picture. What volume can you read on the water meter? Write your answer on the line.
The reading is 73530.1268 kL
